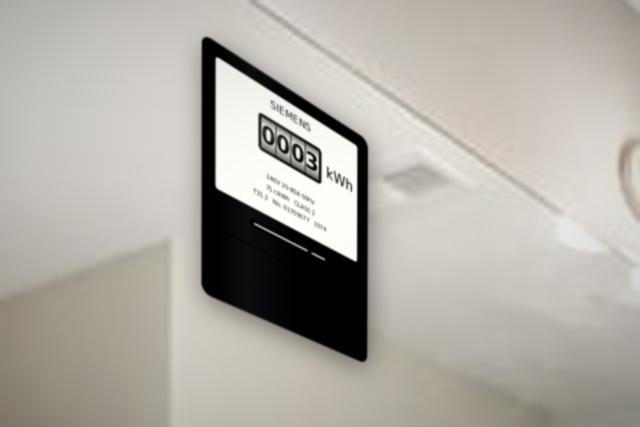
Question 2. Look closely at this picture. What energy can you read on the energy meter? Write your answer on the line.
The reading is 3 kWh
